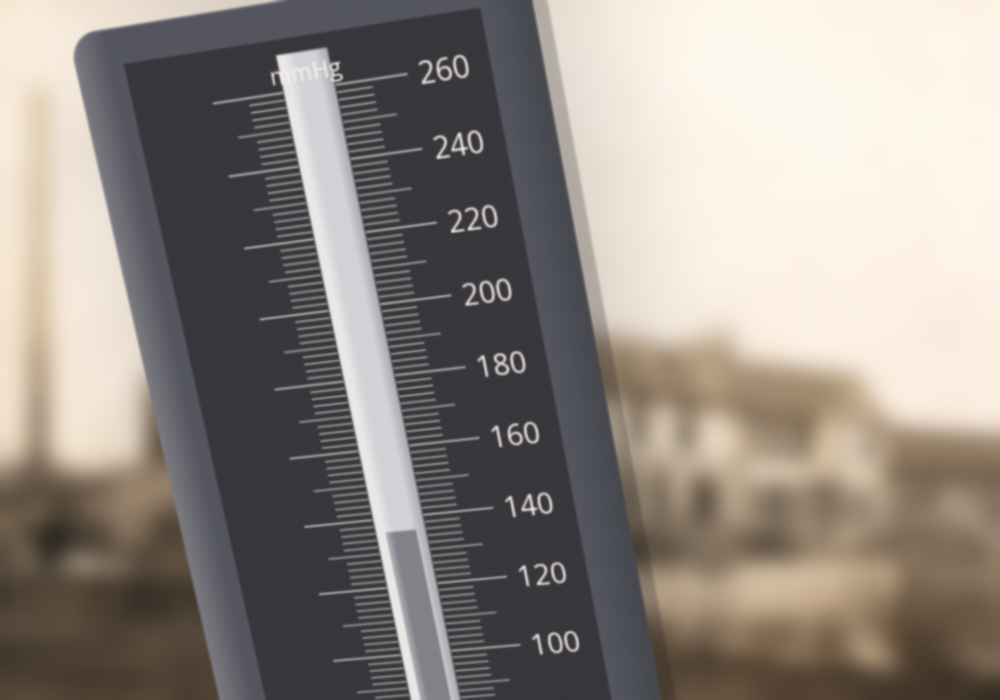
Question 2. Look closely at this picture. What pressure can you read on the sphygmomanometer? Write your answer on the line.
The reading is 136 mmHg
